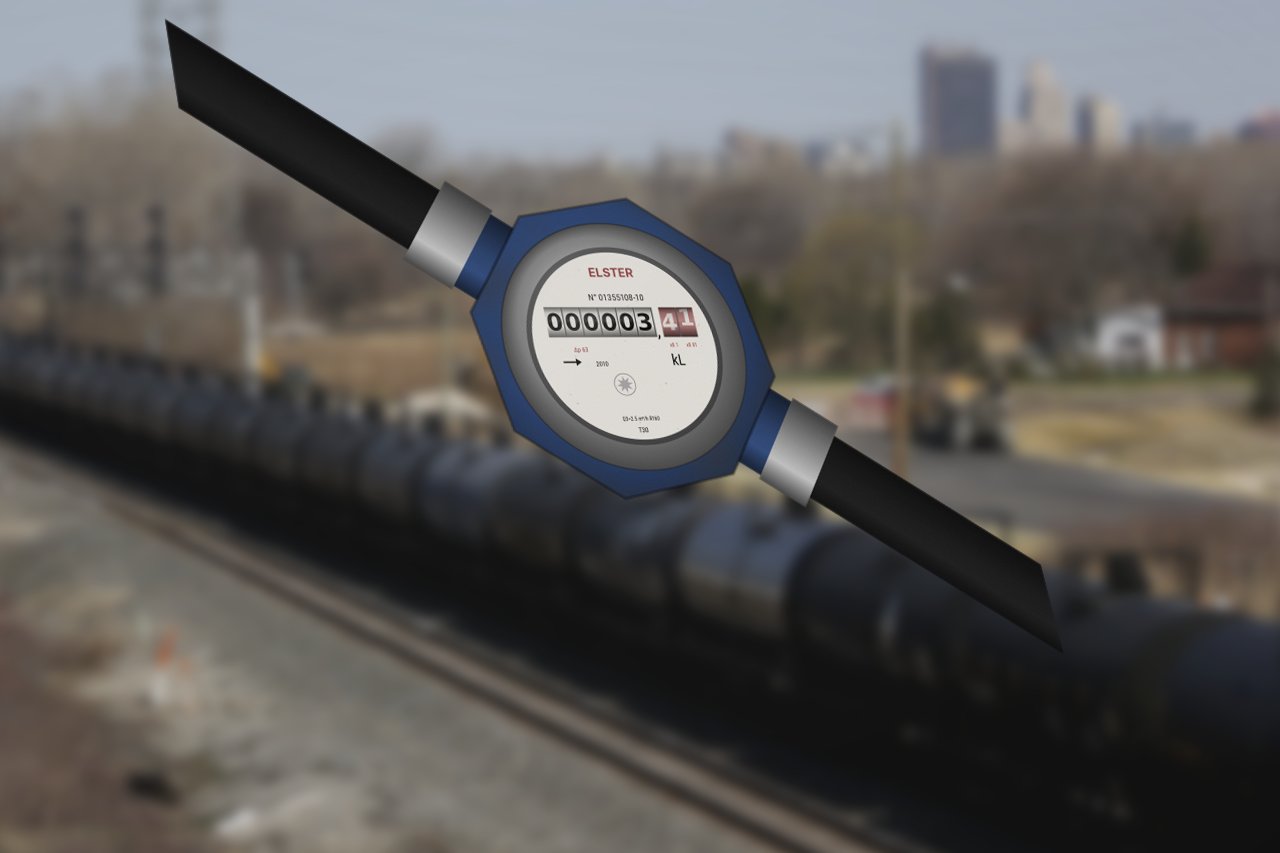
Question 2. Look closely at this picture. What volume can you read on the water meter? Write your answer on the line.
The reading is 3.41 kL
